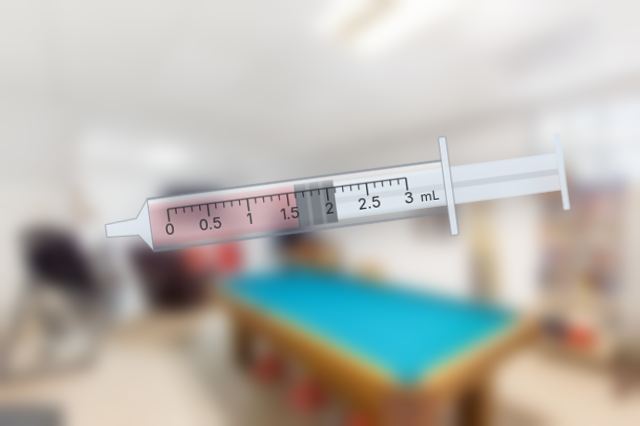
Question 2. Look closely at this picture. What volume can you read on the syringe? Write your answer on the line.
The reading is 1.6 mL
